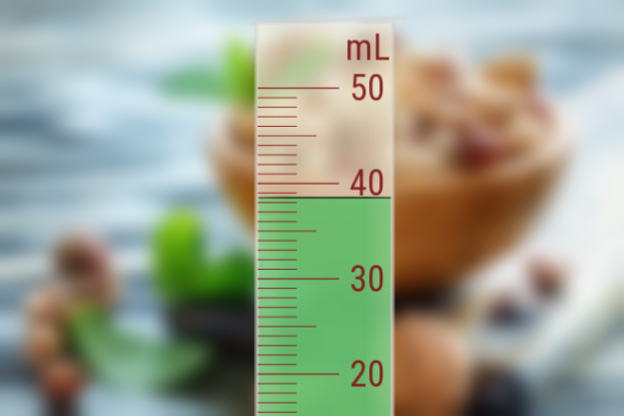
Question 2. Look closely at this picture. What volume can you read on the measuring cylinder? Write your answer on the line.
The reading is 38.5 mL
